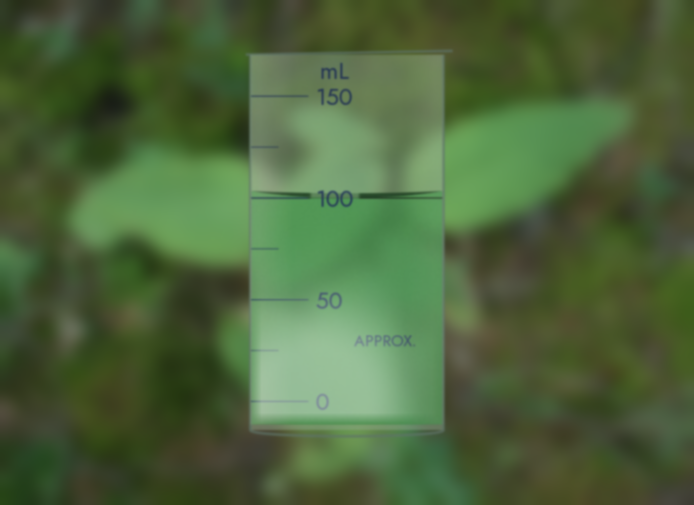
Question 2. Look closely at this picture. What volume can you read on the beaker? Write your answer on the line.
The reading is 100 mL
